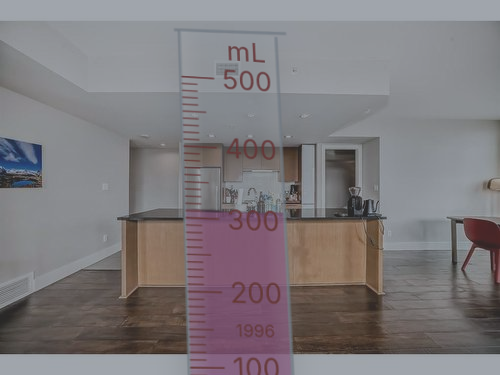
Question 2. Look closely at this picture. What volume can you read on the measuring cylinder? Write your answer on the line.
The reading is 310 mL
